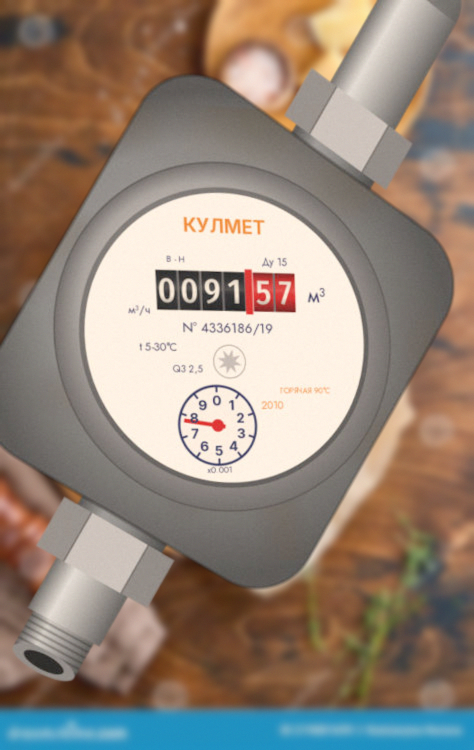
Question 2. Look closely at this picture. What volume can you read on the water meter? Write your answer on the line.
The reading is 91.577 m³
